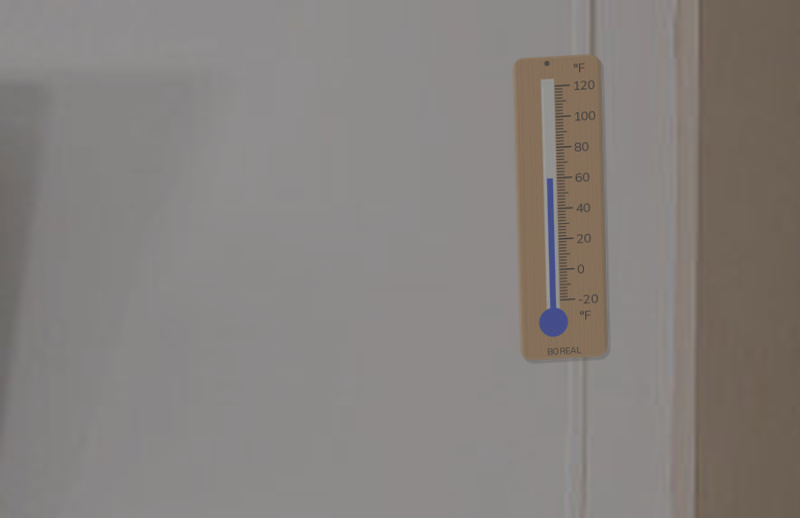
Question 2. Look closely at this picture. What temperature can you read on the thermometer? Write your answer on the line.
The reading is 60 °F
